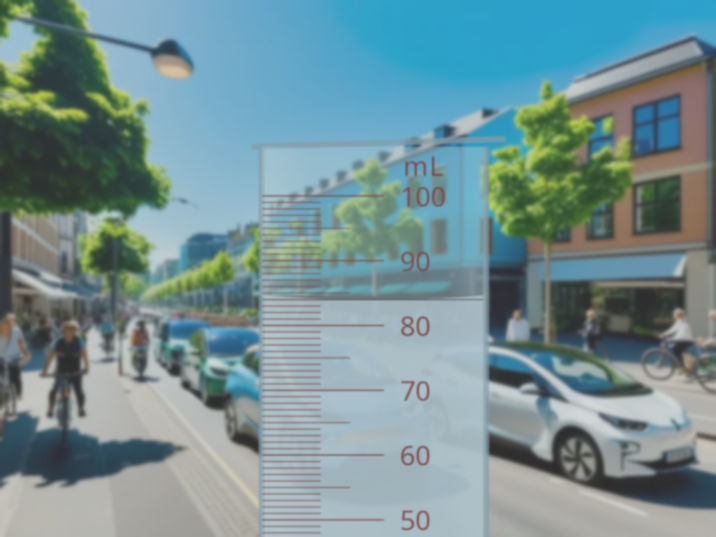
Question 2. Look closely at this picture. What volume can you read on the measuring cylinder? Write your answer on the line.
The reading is 84 mL
